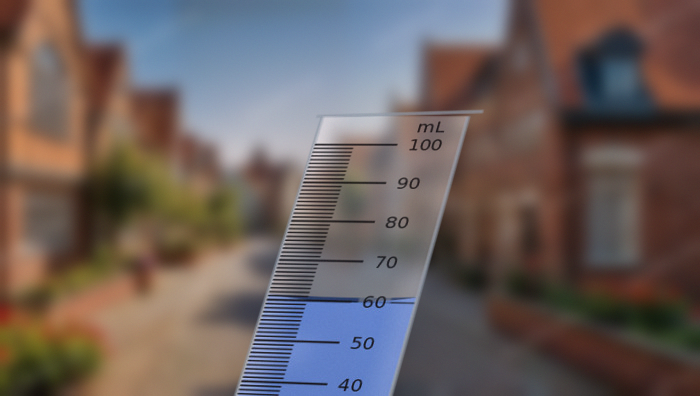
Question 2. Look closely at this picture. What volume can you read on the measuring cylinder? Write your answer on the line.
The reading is 60 mL
